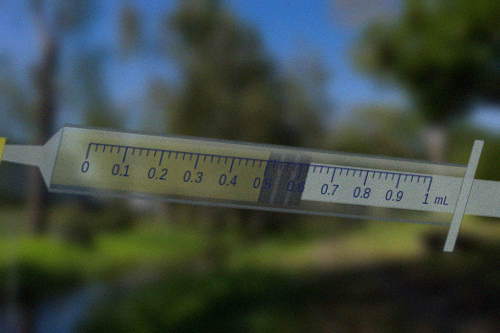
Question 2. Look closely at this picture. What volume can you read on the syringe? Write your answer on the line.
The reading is 0.5 mL
